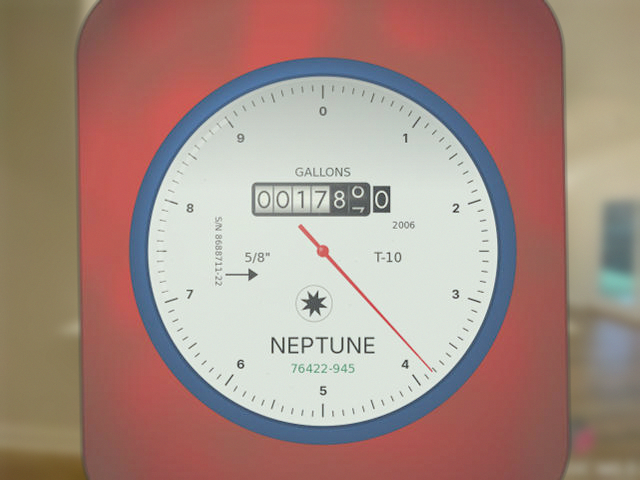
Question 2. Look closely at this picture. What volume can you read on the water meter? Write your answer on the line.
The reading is 17863.8 gal
